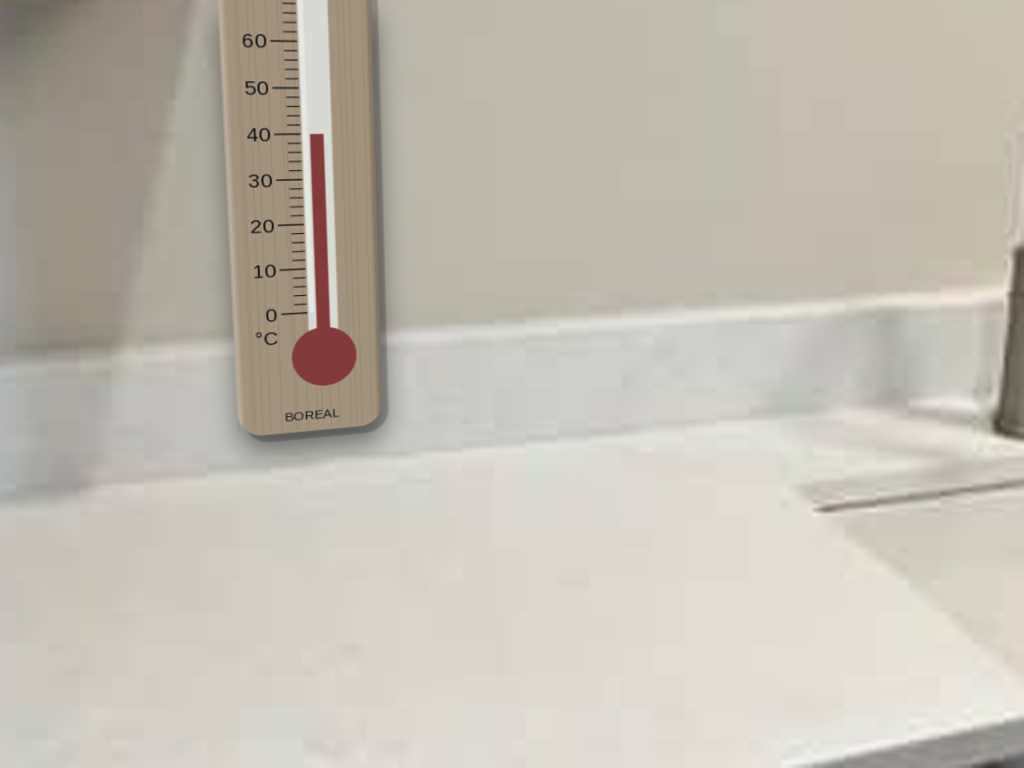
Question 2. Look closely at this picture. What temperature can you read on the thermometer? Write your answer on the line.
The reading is 40 °C
